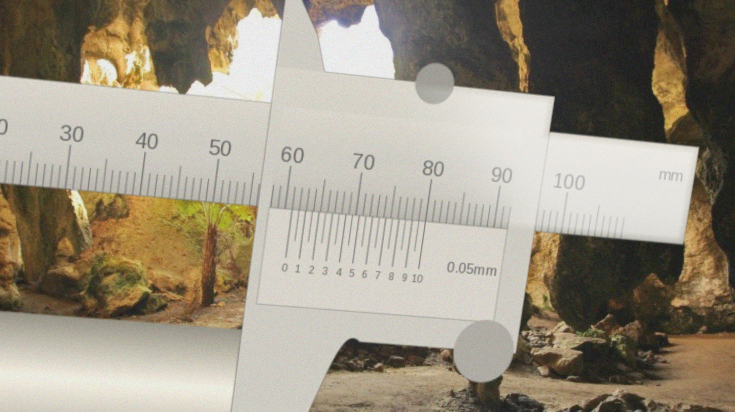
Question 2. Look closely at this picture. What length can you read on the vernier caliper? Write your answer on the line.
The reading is 61.0 mm
